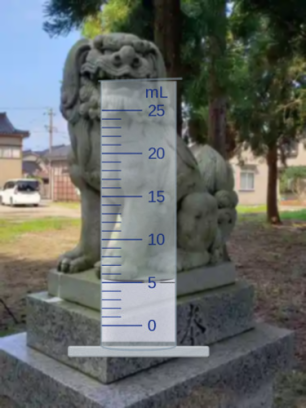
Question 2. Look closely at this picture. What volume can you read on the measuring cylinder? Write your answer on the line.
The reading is 5 mL
